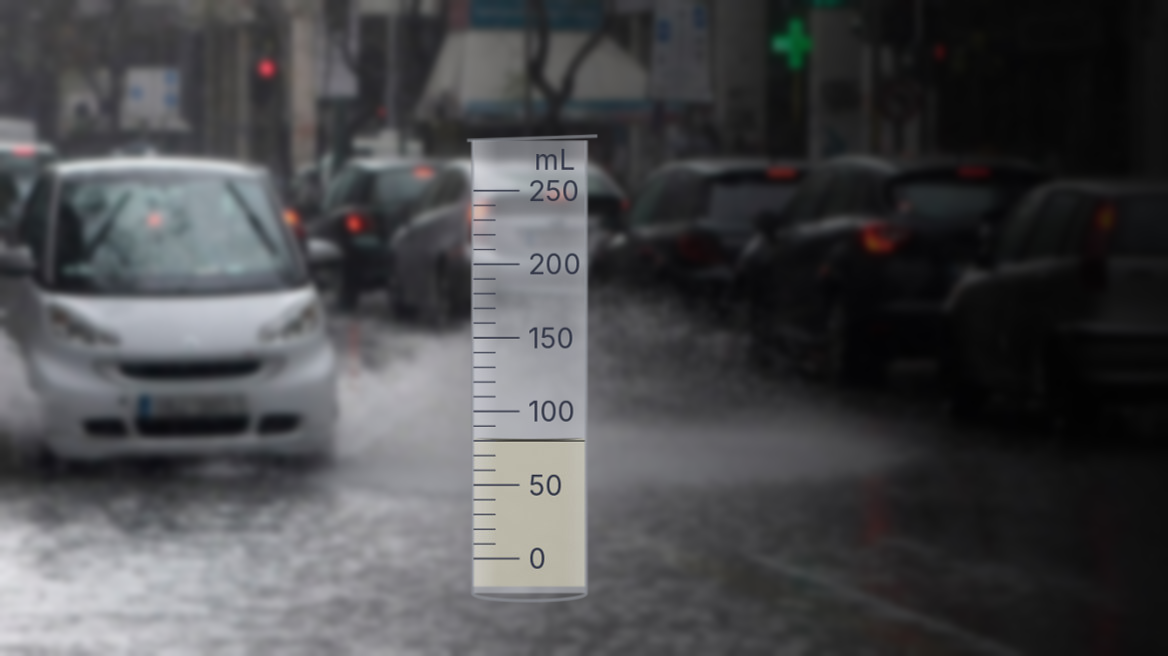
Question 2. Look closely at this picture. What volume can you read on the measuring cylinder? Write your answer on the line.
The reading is 80 mL
